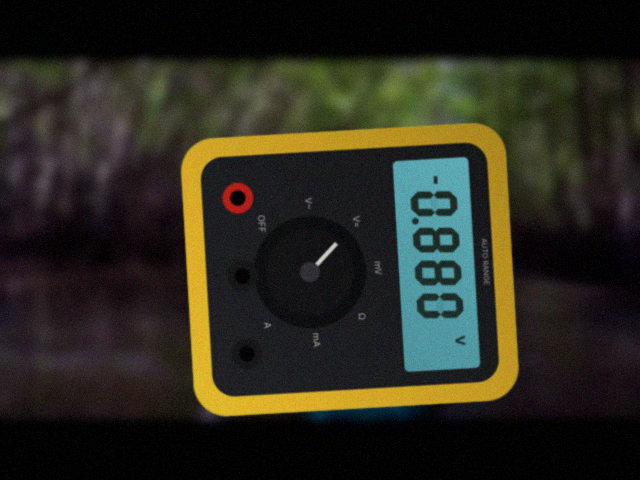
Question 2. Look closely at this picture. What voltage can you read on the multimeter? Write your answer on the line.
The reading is -0.880 V
